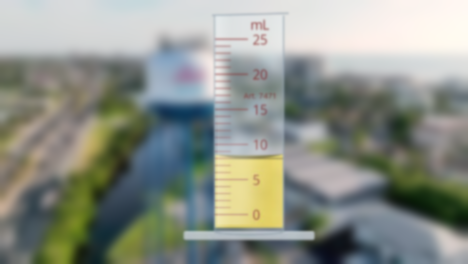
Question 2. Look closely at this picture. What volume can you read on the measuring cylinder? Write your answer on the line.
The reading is 8 mL
